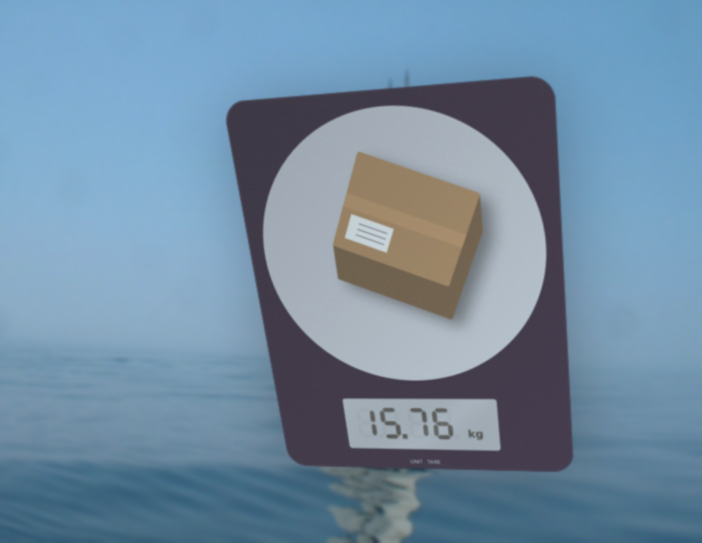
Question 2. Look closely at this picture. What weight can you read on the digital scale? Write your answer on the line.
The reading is 15.76 kg
